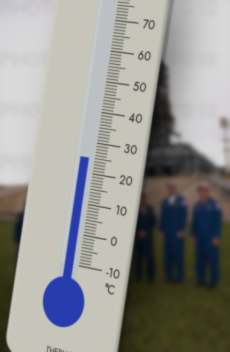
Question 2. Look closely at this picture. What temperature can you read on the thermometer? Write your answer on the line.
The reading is 25 °C
